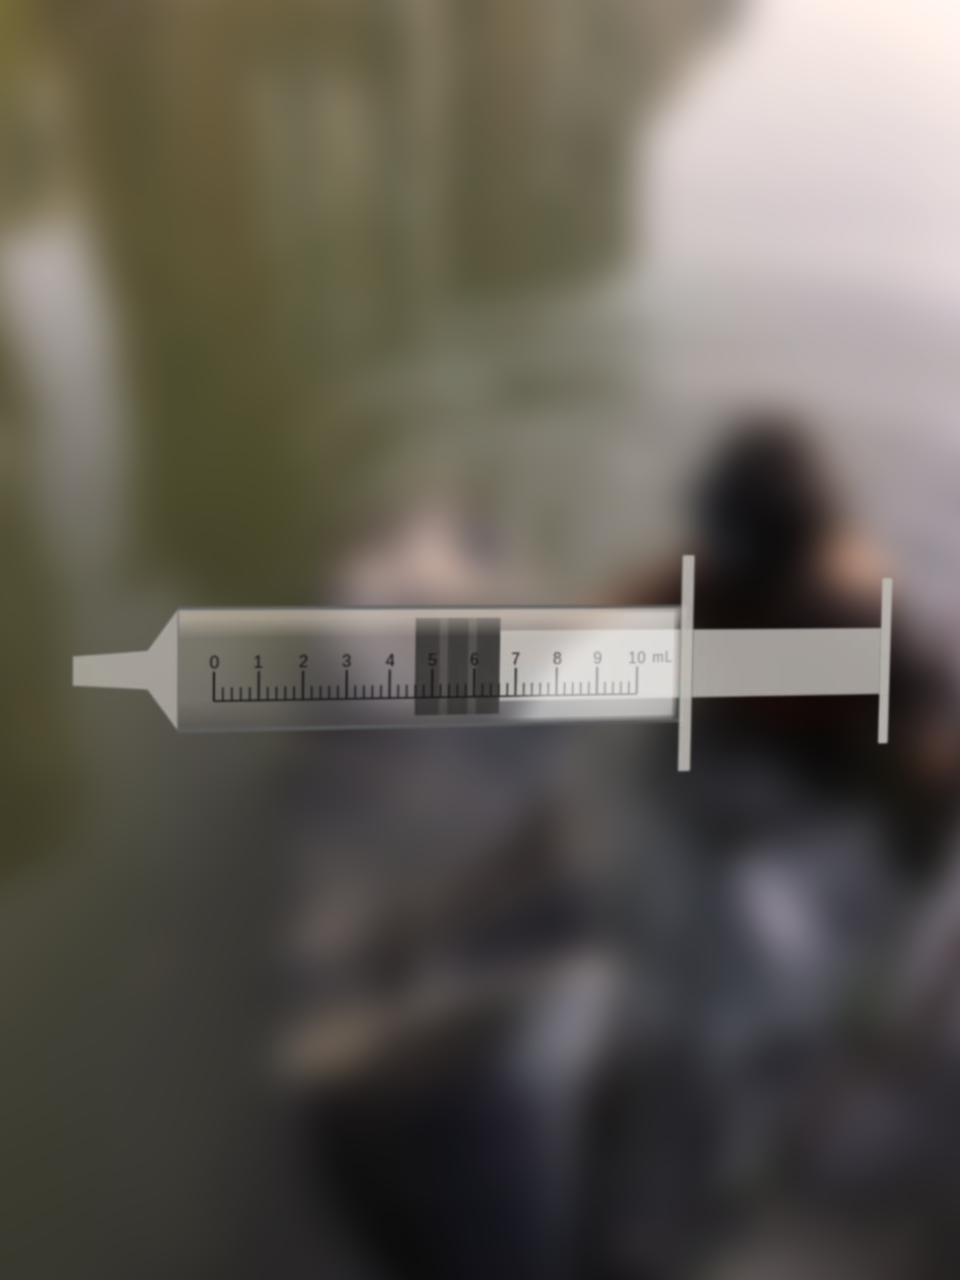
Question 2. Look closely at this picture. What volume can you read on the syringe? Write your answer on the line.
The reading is 4.6 mL
